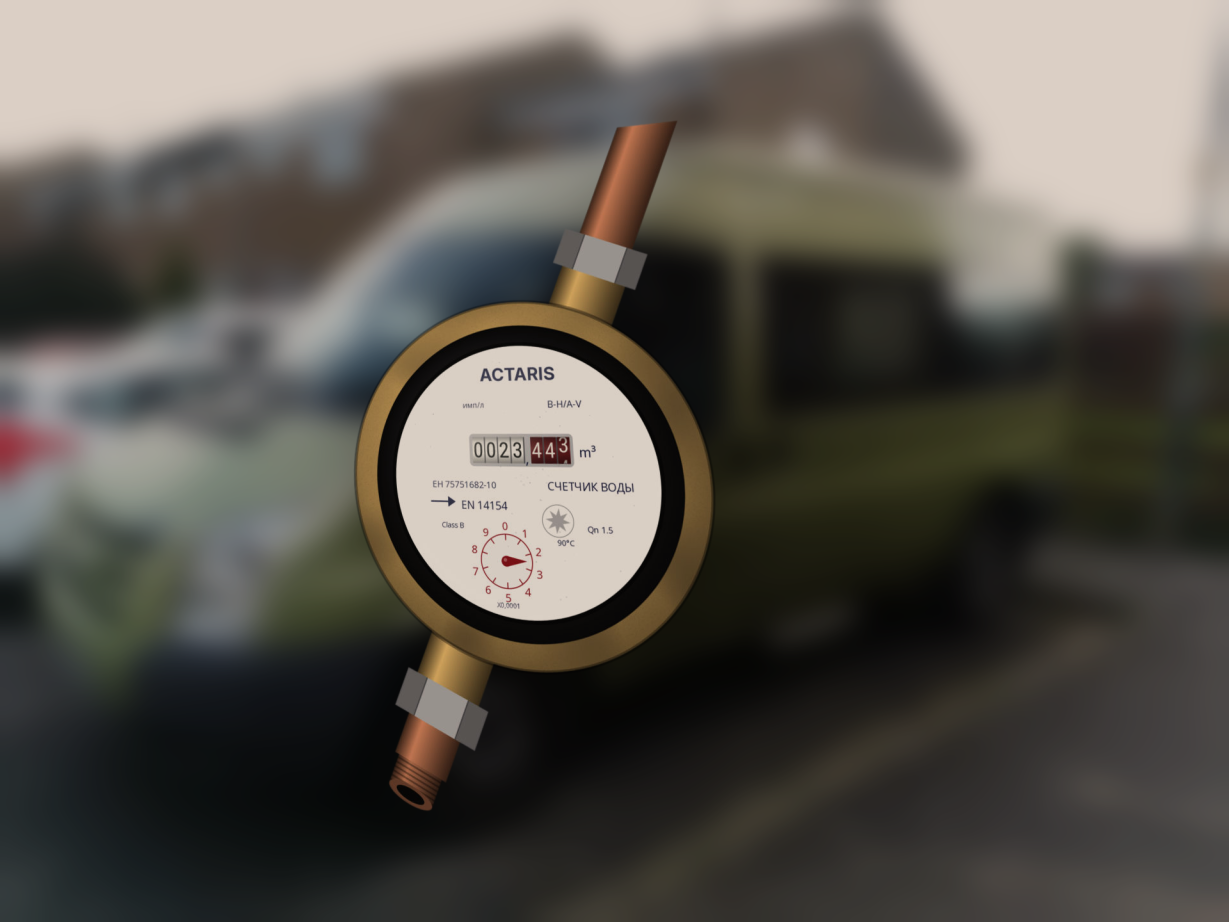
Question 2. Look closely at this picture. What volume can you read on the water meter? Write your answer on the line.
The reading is 23.4432 m³
